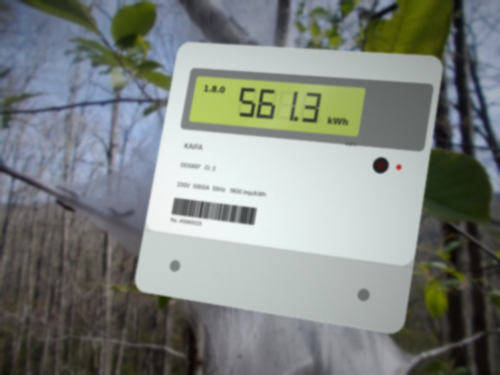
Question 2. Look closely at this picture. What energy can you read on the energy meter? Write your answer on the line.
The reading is 561.3 kWh
